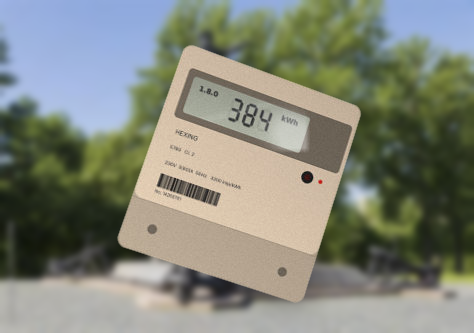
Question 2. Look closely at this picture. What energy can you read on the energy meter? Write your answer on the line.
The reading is 384 kWh
